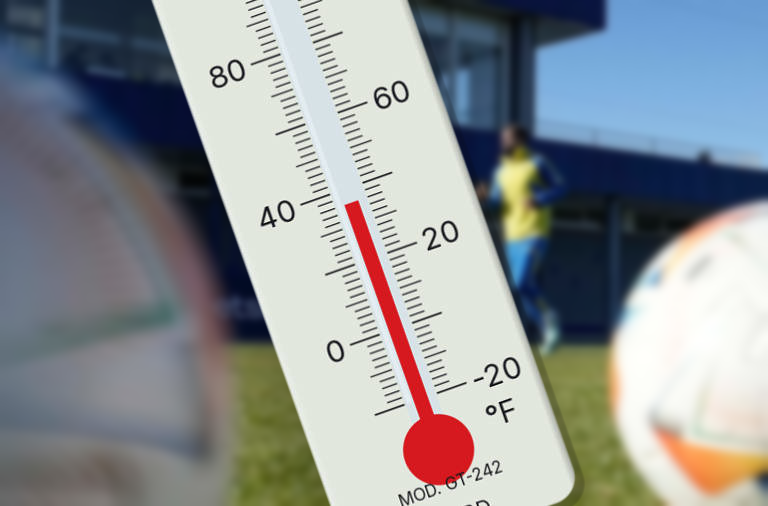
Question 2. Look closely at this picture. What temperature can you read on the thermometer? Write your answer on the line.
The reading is 36 °F
